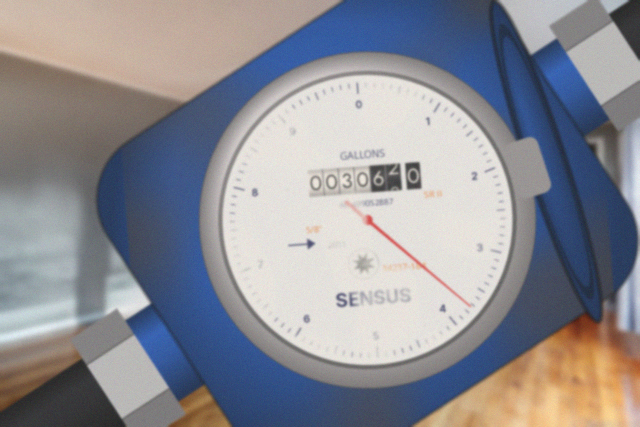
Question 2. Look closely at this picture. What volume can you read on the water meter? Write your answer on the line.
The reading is 30623.7 gal
